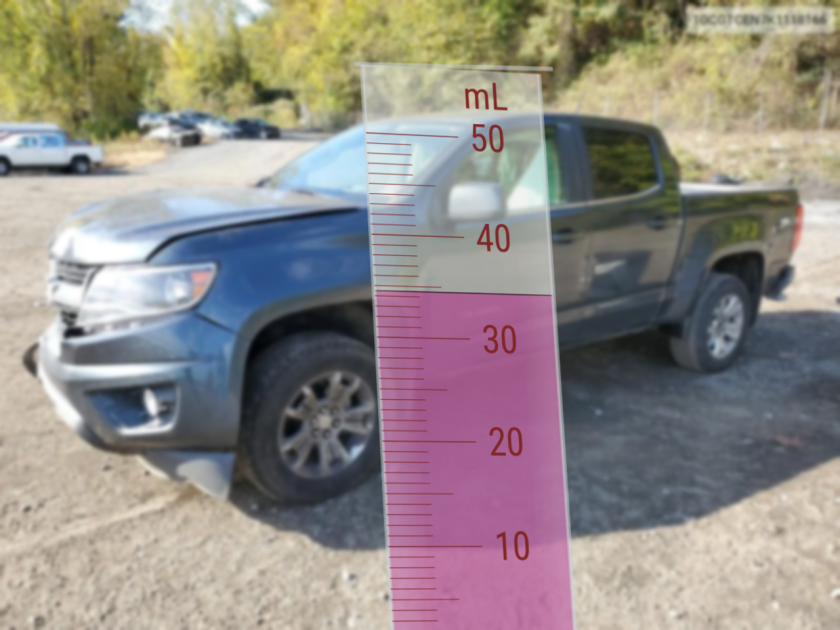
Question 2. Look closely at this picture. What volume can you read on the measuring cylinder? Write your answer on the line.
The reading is 34.5 mL
